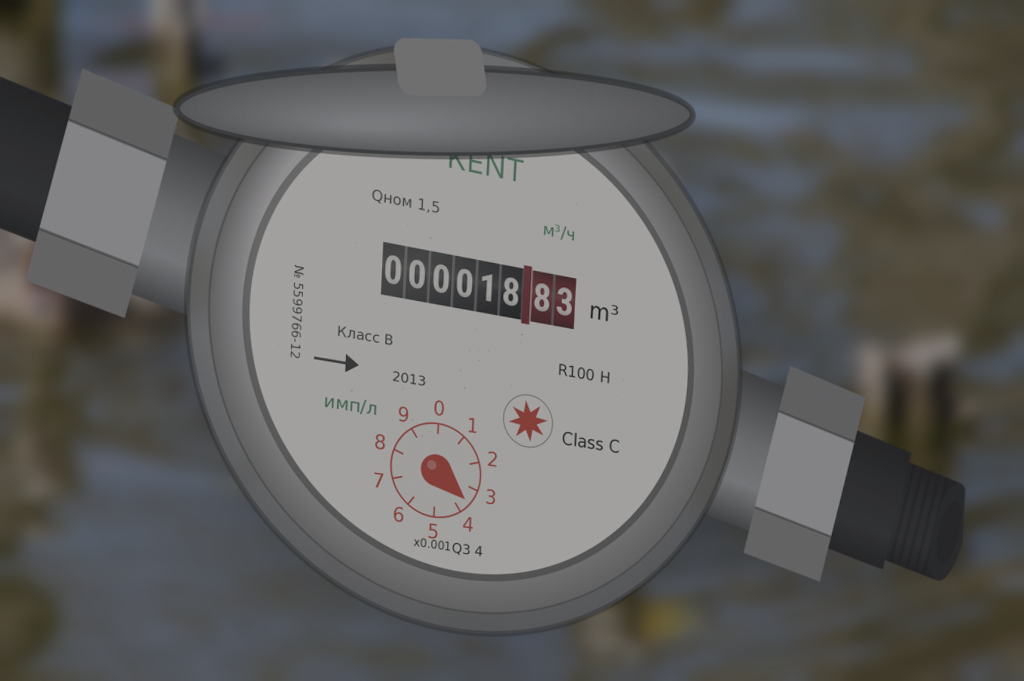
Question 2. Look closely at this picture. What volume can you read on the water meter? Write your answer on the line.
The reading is 18.833 m³
